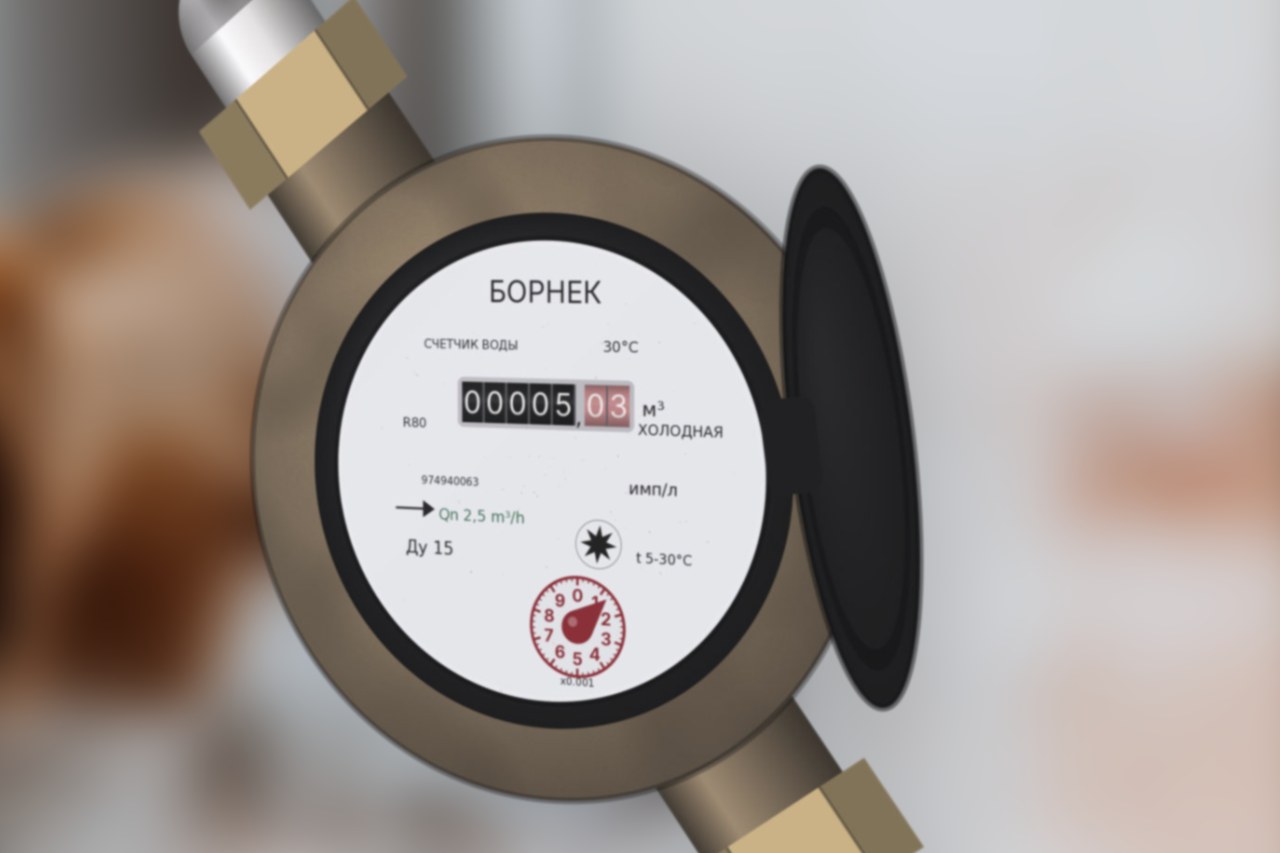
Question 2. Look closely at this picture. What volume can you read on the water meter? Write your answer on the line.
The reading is 5.031 m³
